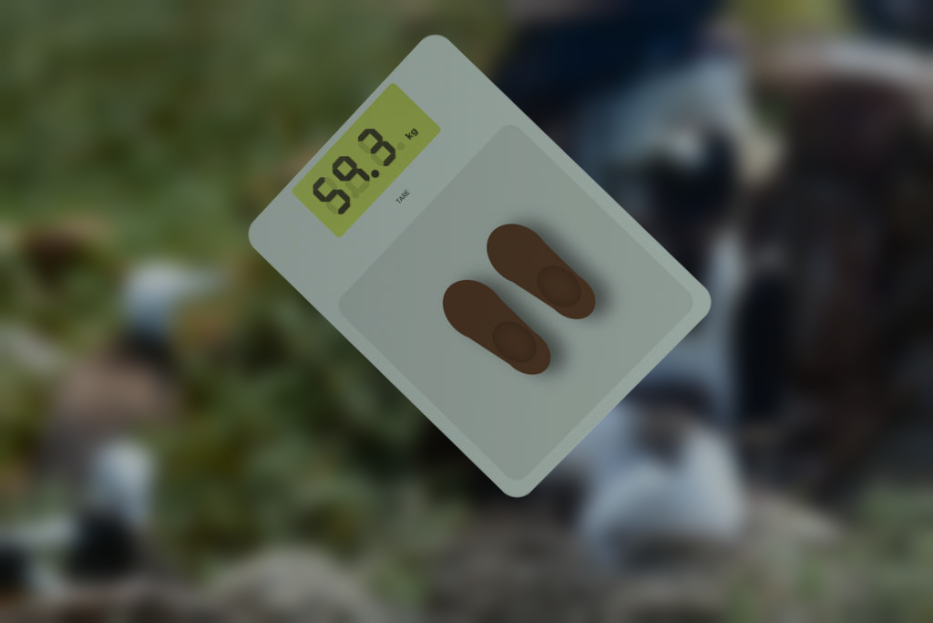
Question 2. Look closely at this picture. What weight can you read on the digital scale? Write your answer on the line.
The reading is 59.3 kg
